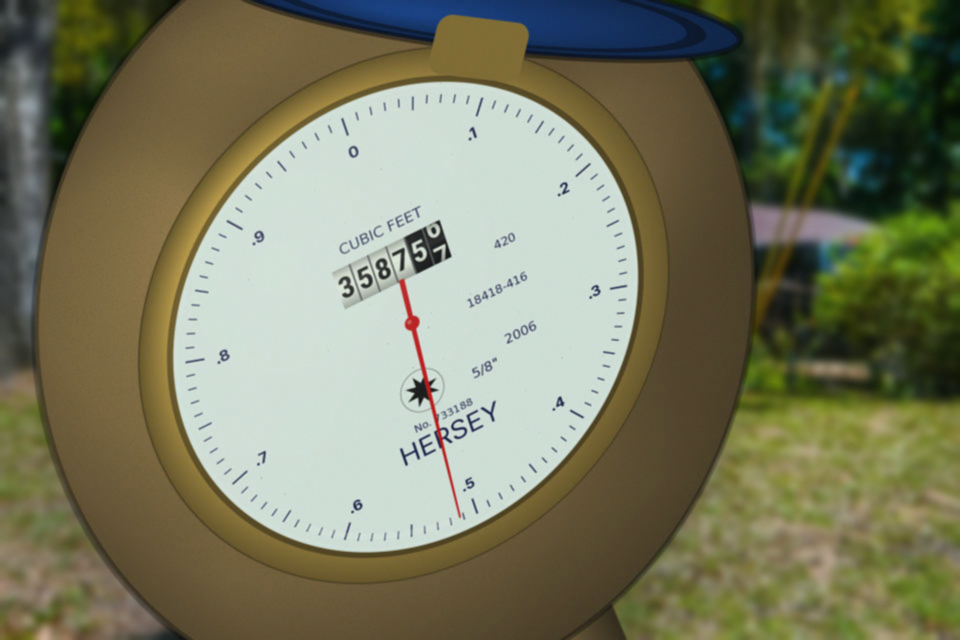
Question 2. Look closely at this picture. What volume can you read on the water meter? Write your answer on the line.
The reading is 358756.51 ft³
